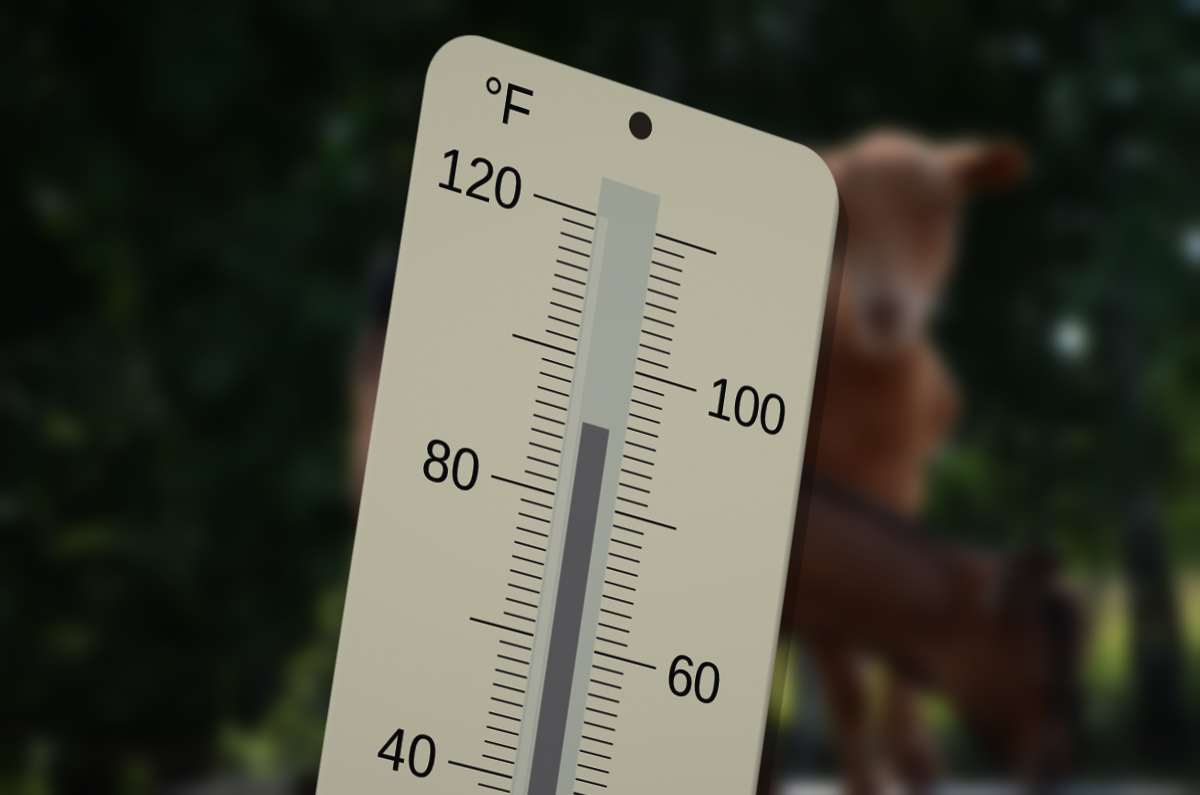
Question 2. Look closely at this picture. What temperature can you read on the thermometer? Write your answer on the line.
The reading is 91 °F
